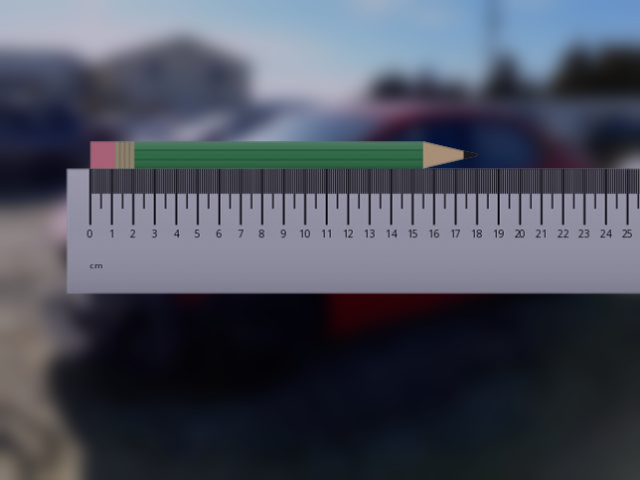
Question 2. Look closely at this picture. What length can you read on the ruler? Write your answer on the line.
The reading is 18 cm
